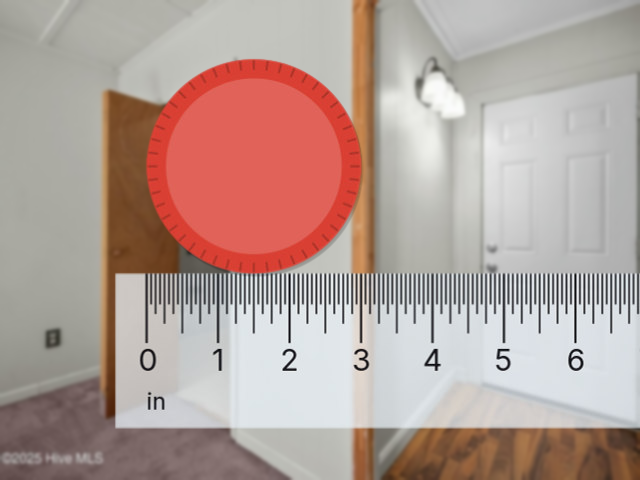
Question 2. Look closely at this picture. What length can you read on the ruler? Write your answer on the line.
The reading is 3 in
